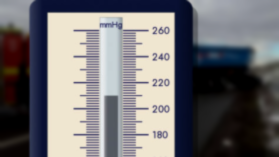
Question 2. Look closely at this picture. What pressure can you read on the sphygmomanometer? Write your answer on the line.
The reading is 210 mmHg
